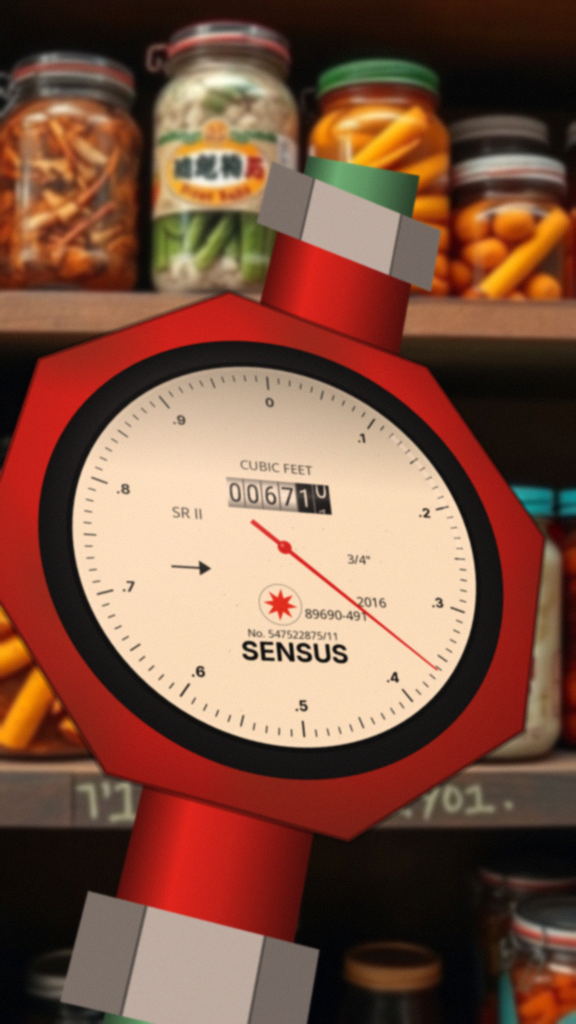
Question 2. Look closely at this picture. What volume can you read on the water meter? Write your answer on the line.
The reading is 6710.36 ft³
